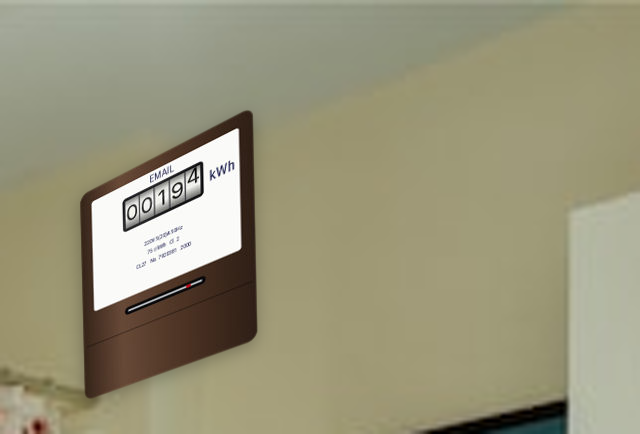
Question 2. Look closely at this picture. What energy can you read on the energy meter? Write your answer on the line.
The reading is 194 kWh
